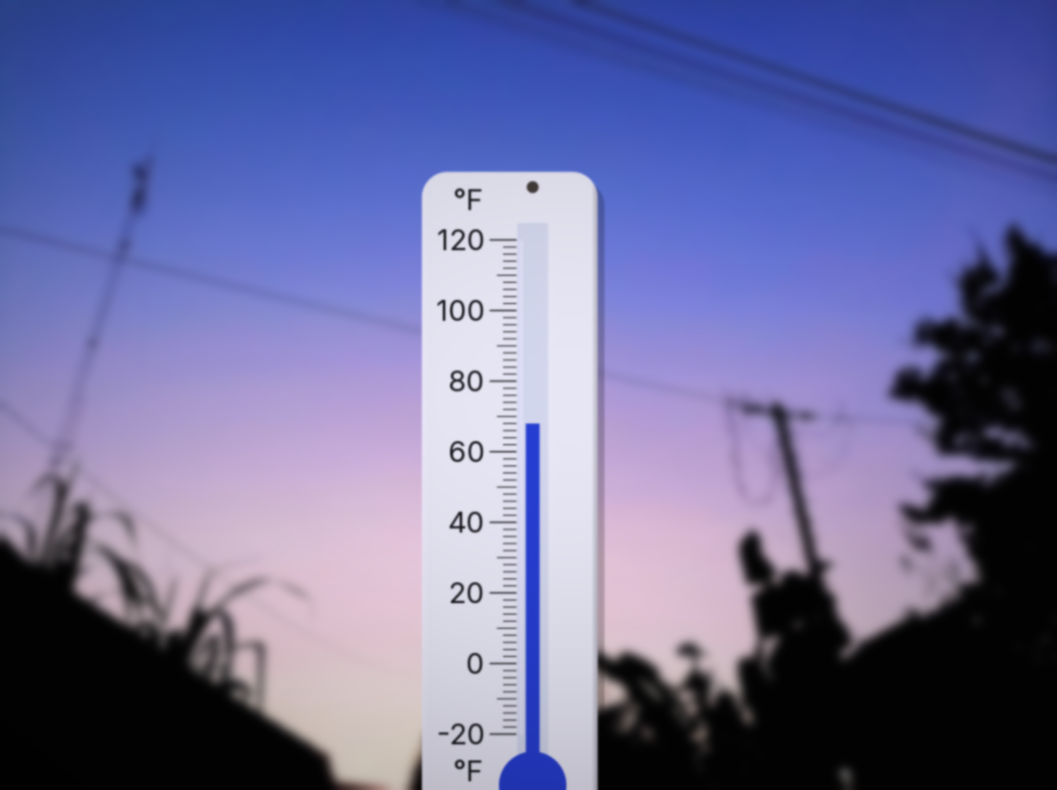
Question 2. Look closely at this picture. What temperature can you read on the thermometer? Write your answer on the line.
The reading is 68 °F
